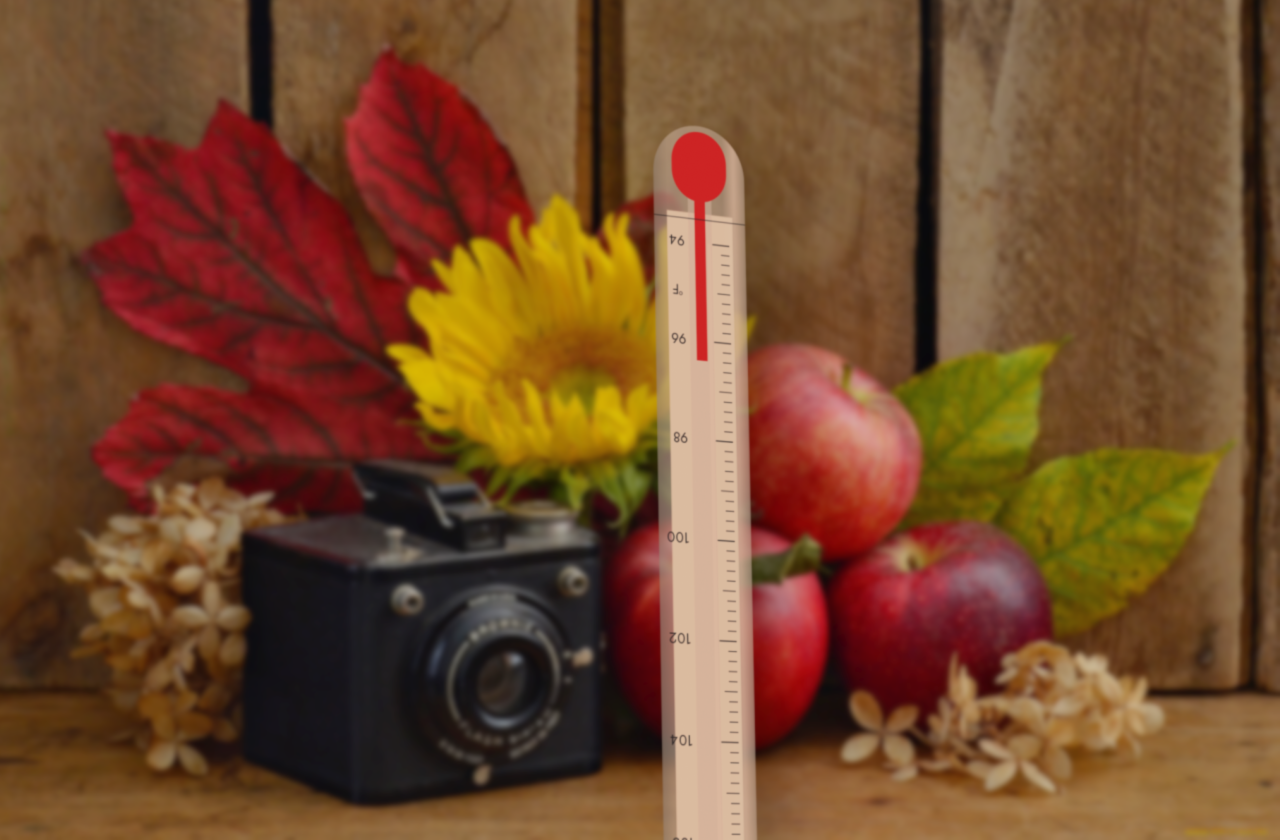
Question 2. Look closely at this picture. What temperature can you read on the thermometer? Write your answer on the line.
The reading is 96.4 °F
